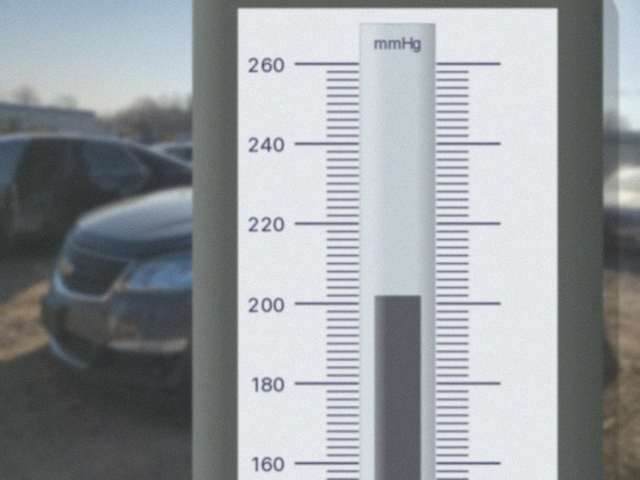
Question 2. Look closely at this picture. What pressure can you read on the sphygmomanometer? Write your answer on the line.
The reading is 202 mmHg
